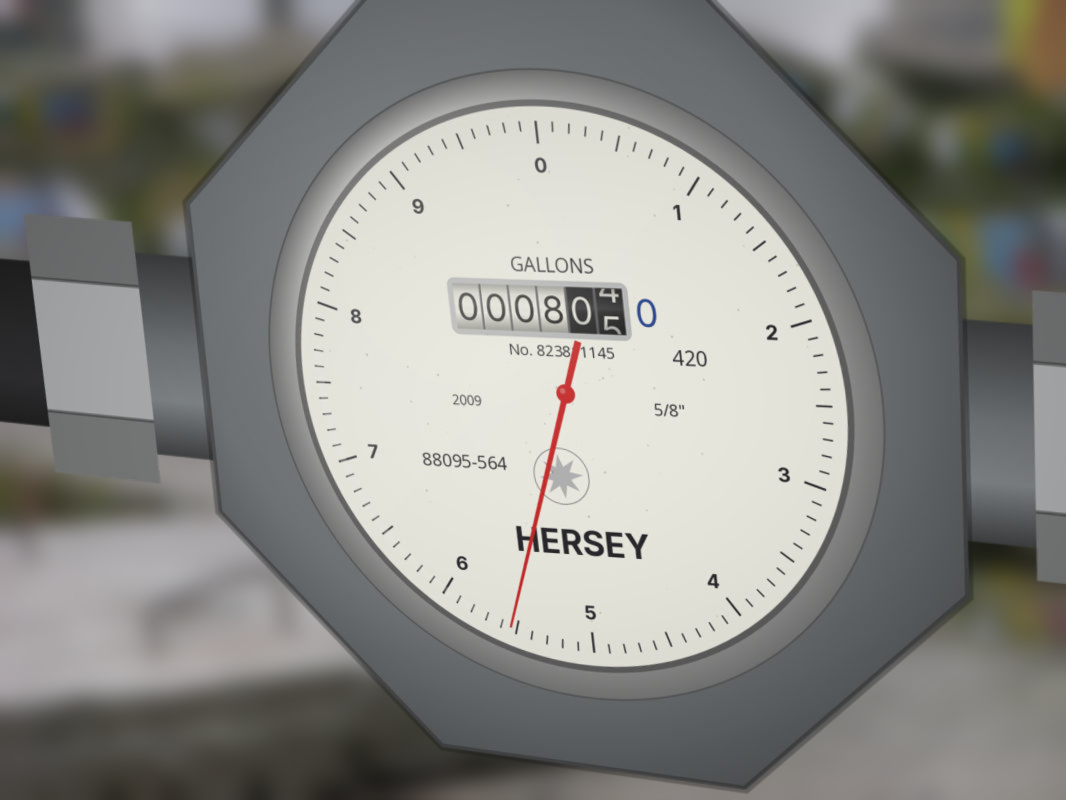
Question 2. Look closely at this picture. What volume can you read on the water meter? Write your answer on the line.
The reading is 8045.5 gal
